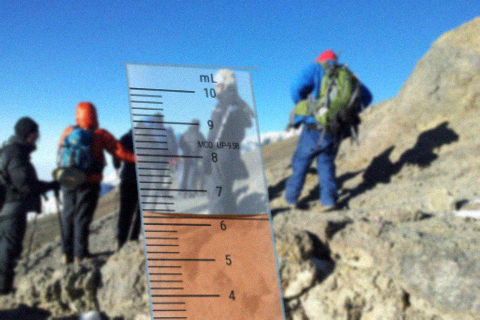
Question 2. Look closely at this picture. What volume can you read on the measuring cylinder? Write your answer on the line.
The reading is 6.2 mL
